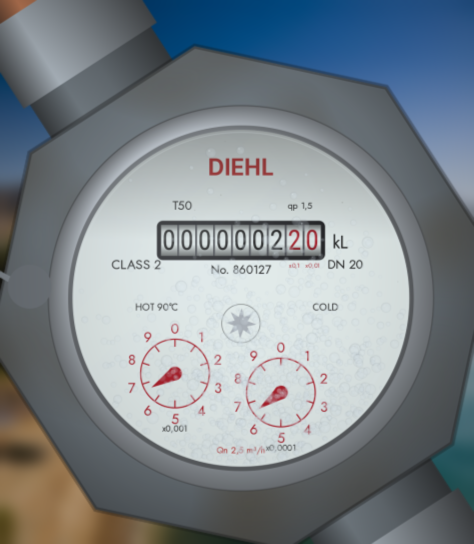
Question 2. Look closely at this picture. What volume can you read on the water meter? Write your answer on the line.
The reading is 2.2066 kL
